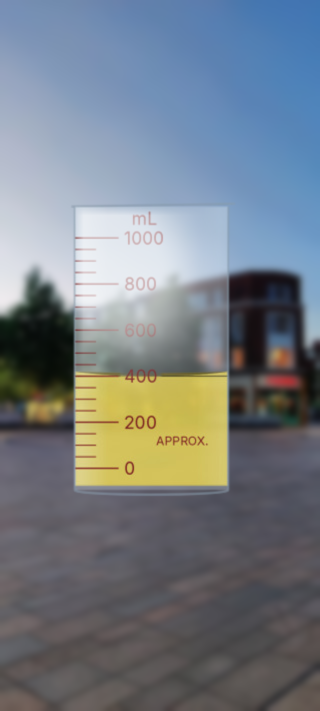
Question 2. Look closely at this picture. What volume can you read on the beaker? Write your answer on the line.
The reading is 400 mL
